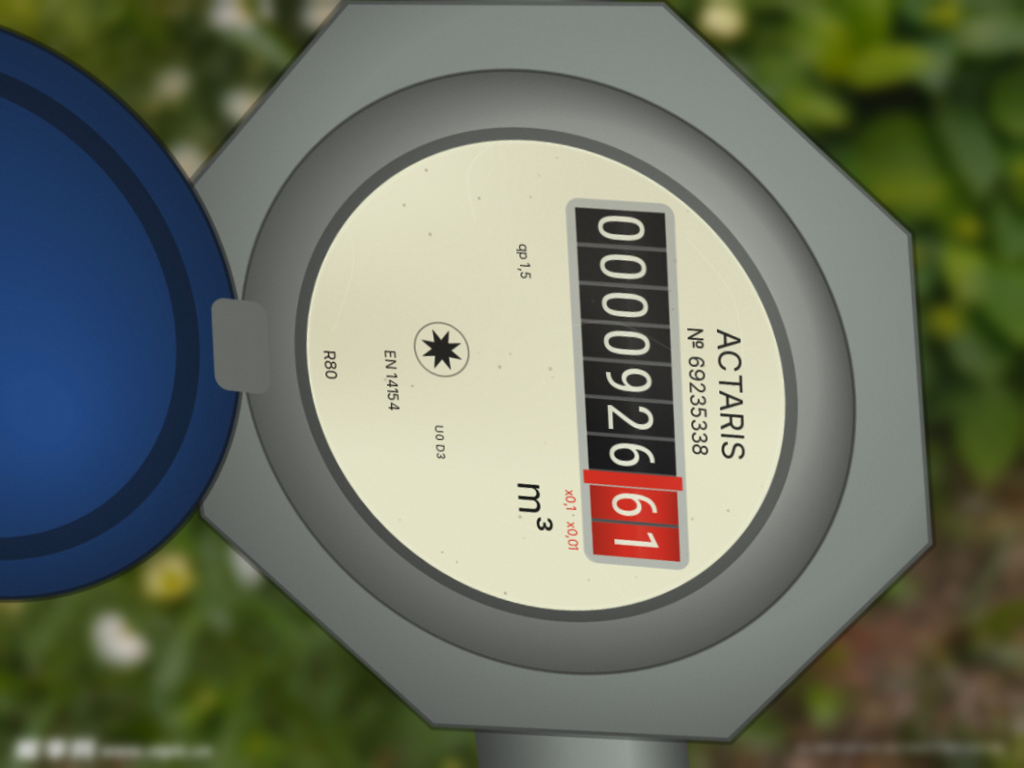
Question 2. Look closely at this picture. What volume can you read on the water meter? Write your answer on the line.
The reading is 926.61 m³
